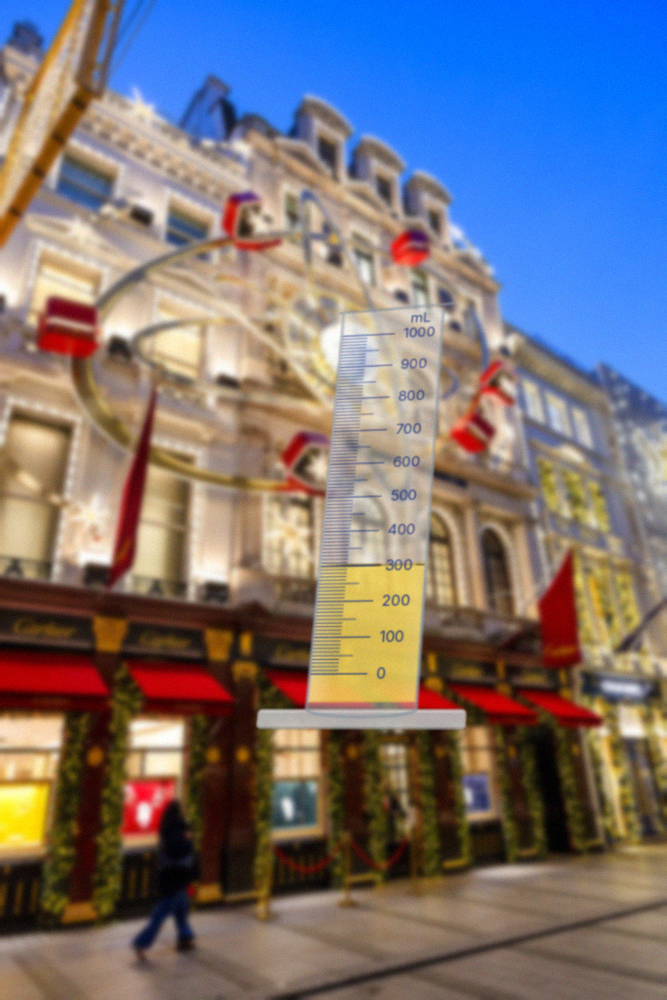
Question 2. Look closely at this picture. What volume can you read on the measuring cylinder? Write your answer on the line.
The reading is 300 mL
